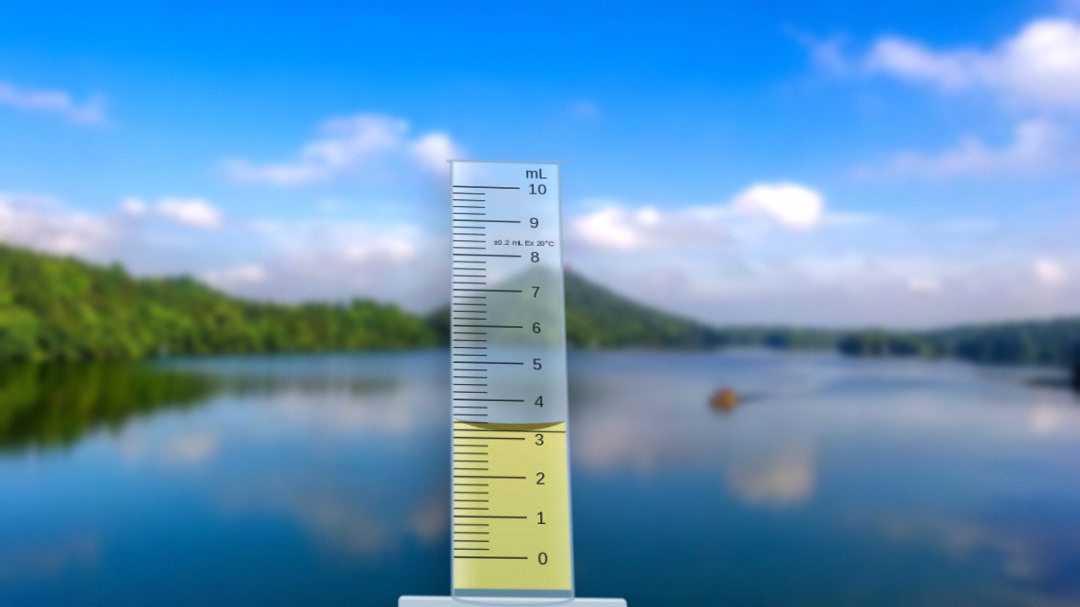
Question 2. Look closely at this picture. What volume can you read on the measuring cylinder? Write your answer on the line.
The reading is 3.2 mL
